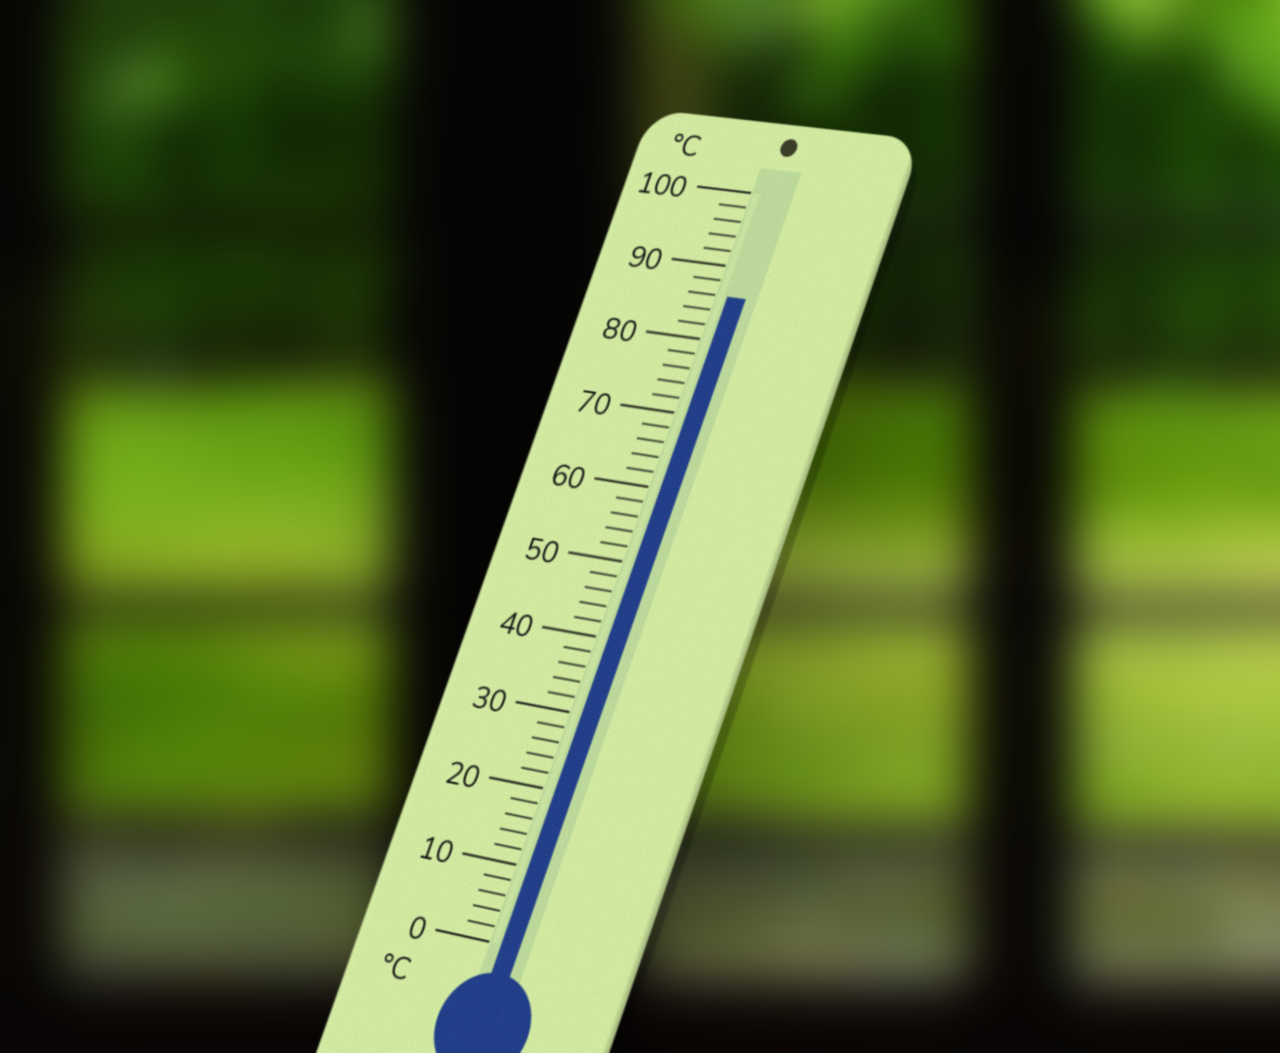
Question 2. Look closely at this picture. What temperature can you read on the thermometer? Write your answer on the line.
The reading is 86 °C
